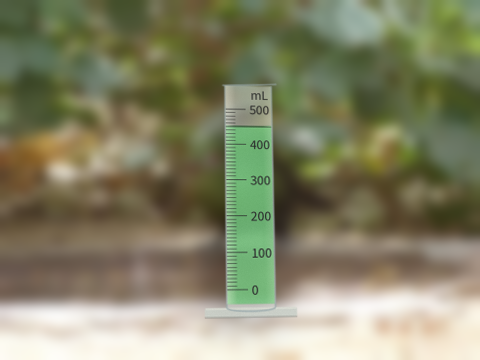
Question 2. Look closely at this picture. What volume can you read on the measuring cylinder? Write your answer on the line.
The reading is 450 mL
